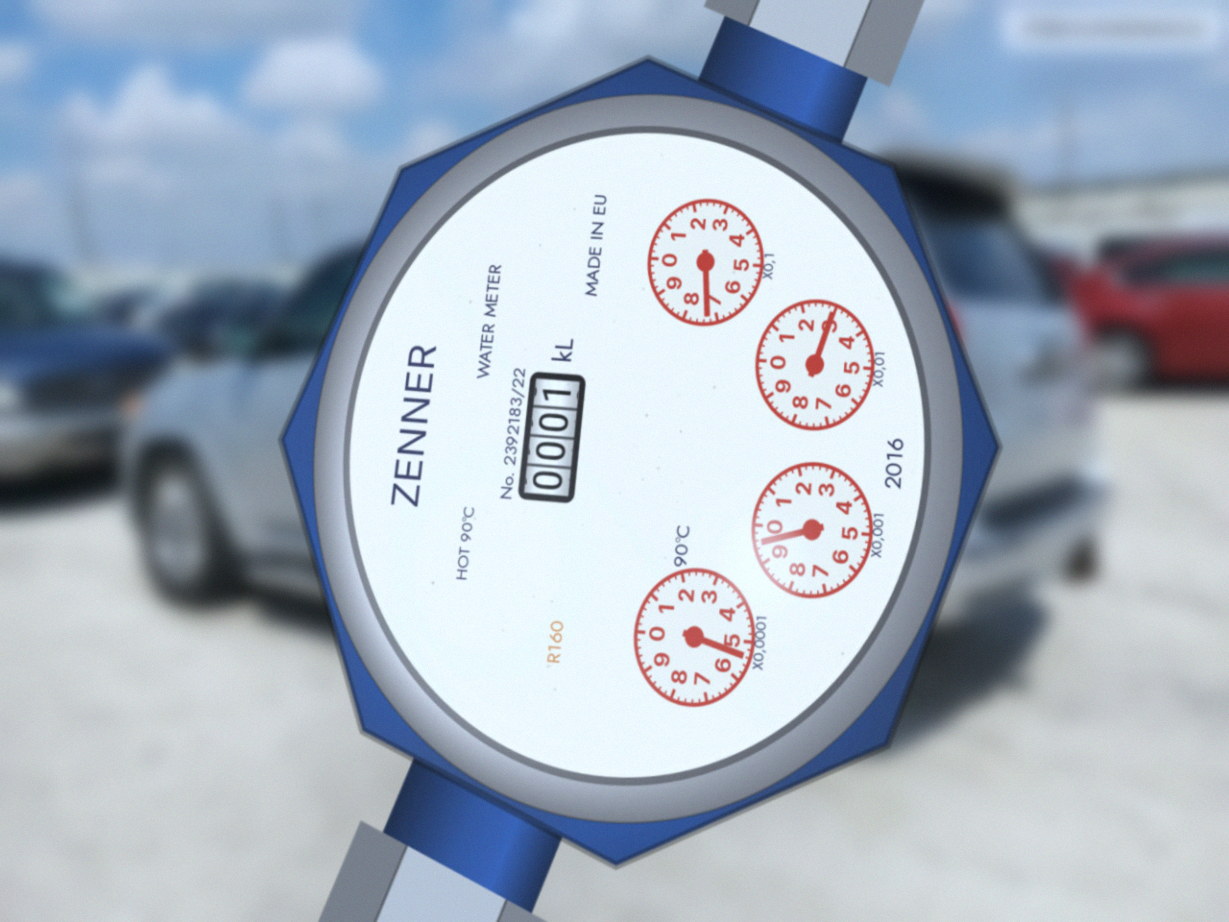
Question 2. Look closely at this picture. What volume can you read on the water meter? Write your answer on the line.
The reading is 1.7295 kL
